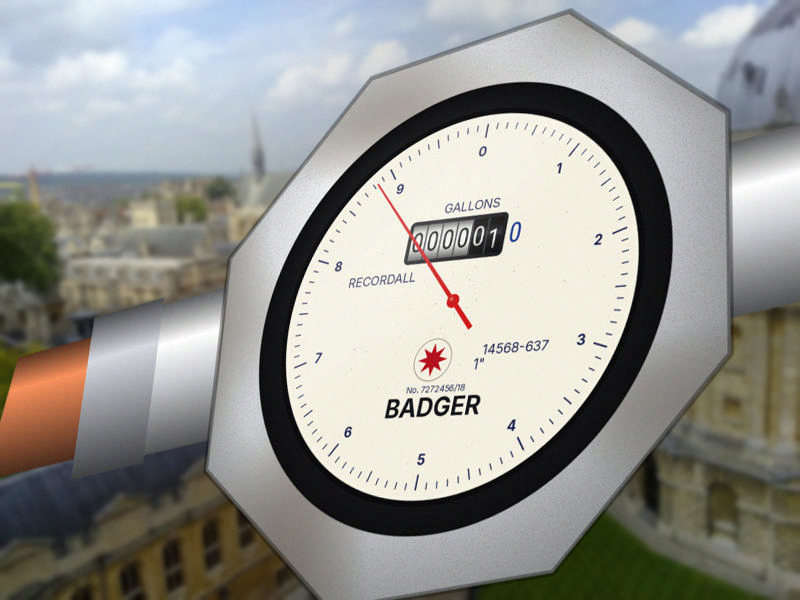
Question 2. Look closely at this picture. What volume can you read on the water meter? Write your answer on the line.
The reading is 8.8 gal
